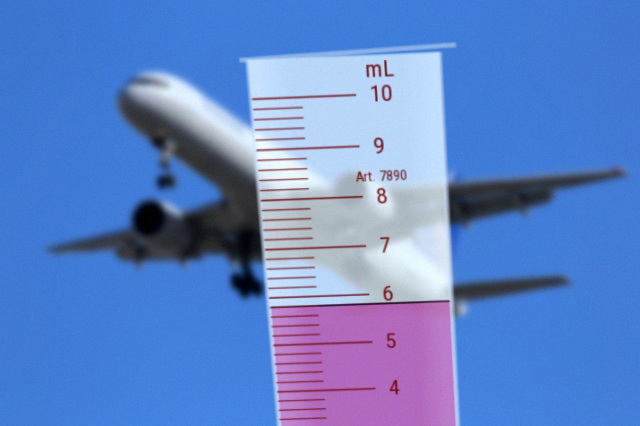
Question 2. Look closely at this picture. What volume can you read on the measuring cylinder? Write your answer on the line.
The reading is 5.8 mL
